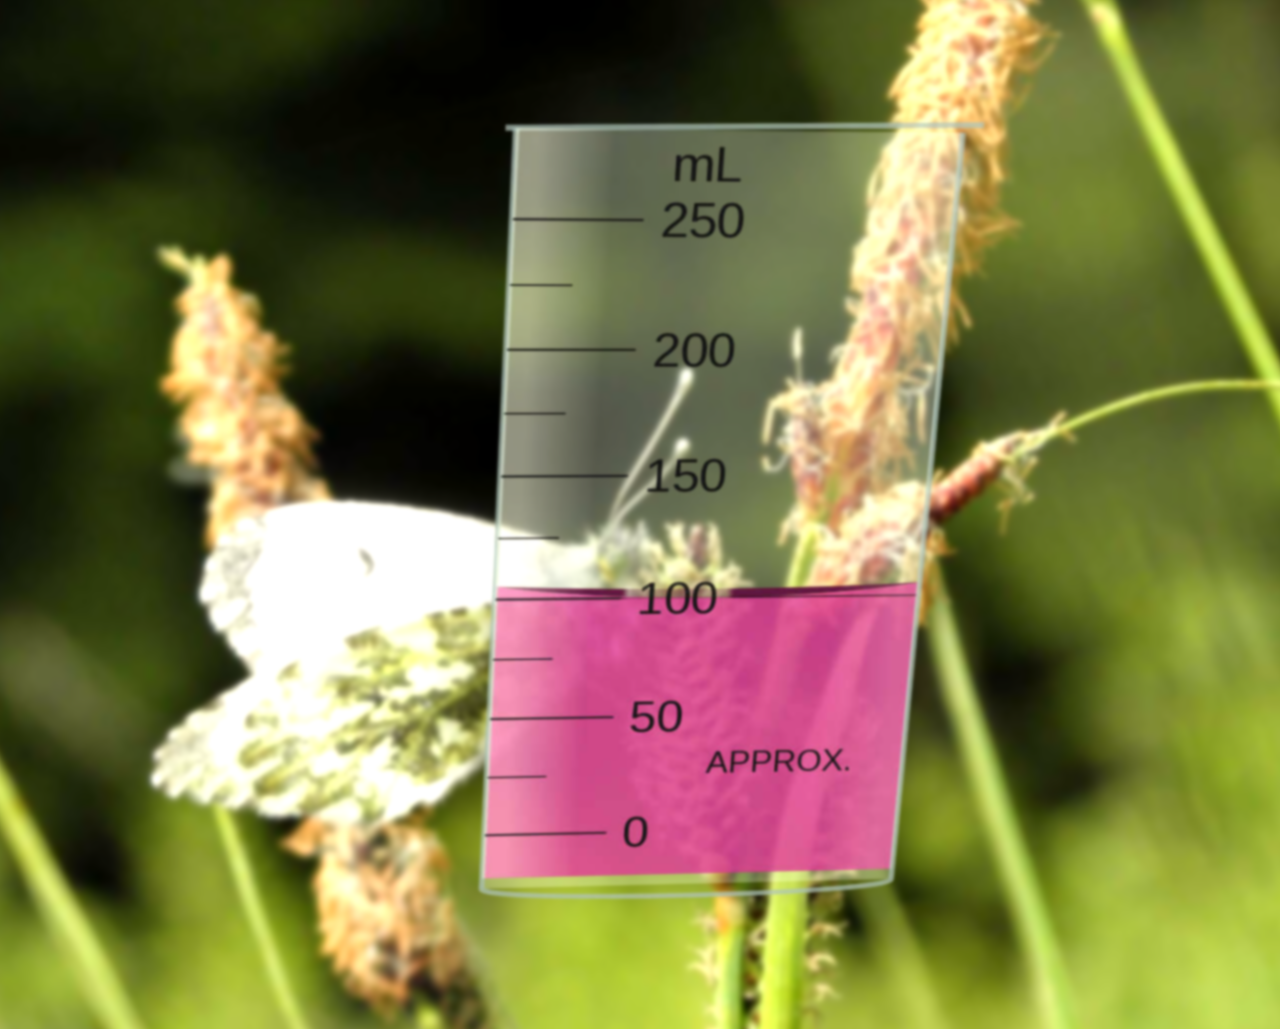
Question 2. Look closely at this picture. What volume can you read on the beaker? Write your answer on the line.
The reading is 100 mL
